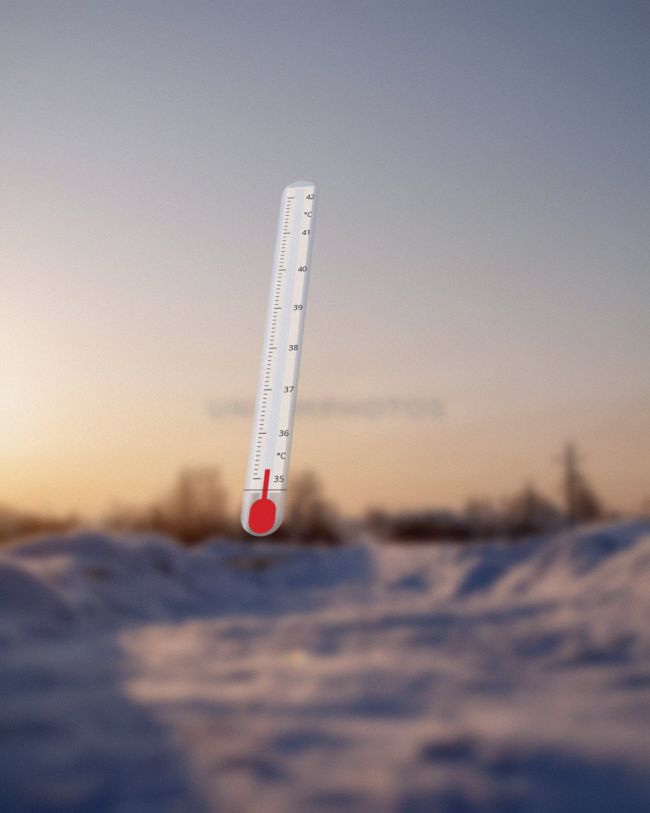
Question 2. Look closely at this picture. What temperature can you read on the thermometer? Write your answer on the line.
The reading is 35.2 °C
